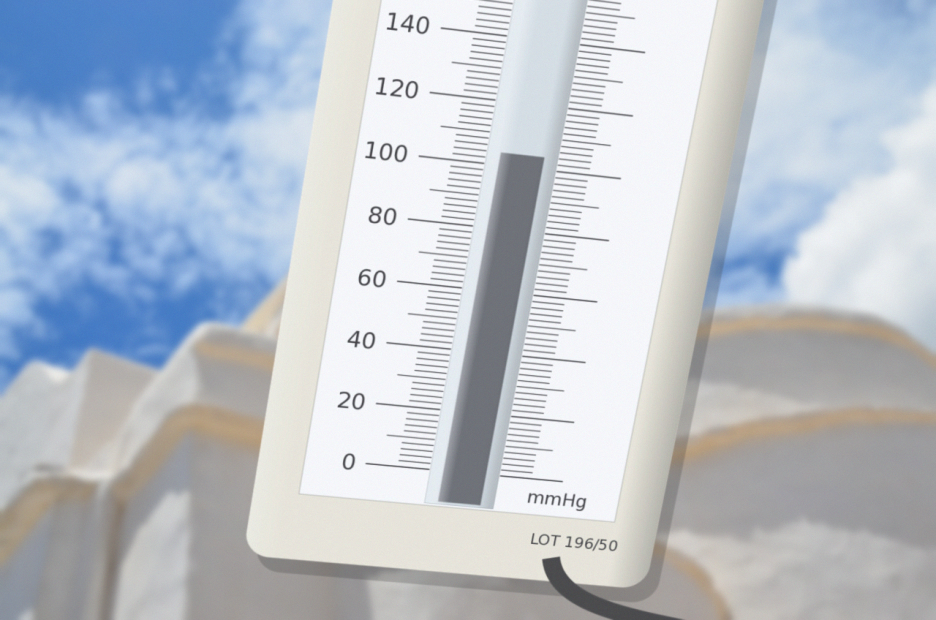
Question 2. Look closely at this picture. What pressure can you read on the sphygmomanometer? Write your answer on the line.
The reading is 104 mmHg
